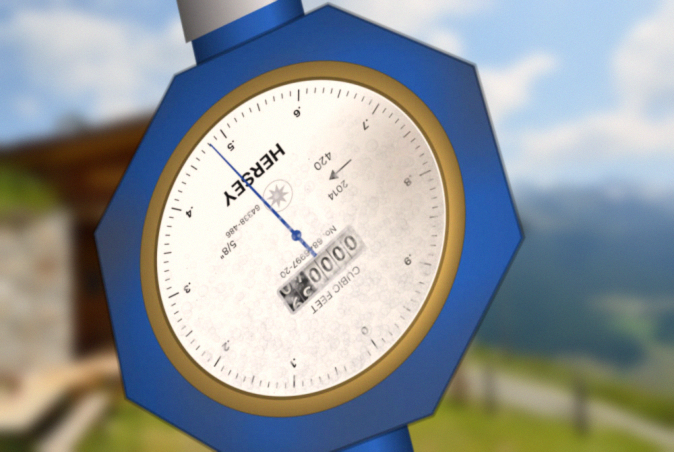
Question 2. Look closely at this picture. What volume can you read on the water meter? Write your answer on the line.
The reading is 39.48 ft³
